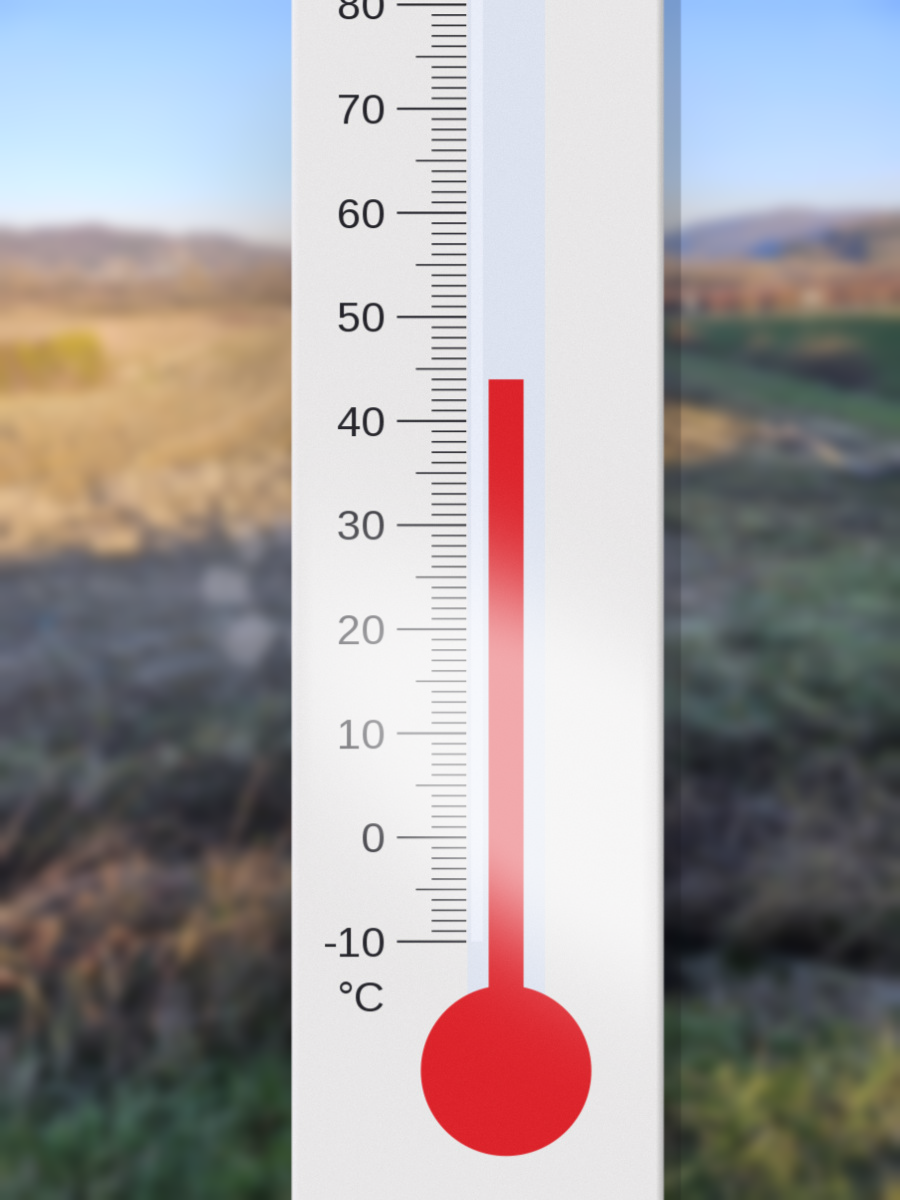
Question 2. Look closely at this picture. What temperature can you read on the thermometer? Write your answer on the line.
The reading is 44 °C
